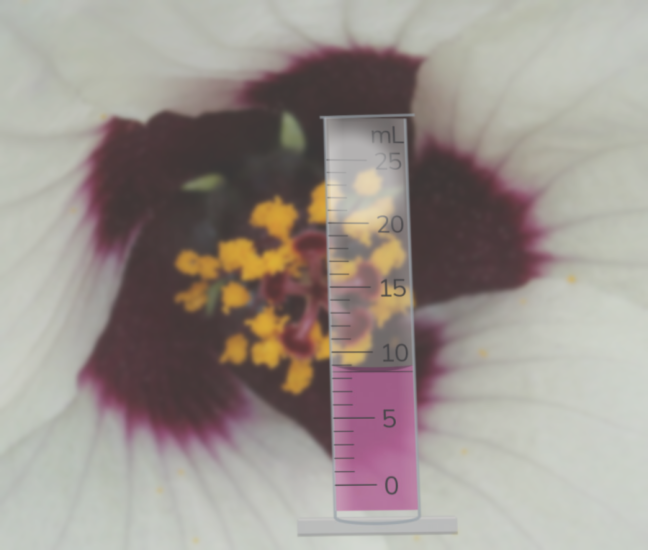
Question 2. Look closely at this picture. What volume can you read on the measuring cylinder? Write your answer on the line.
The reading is 8.5 mL
